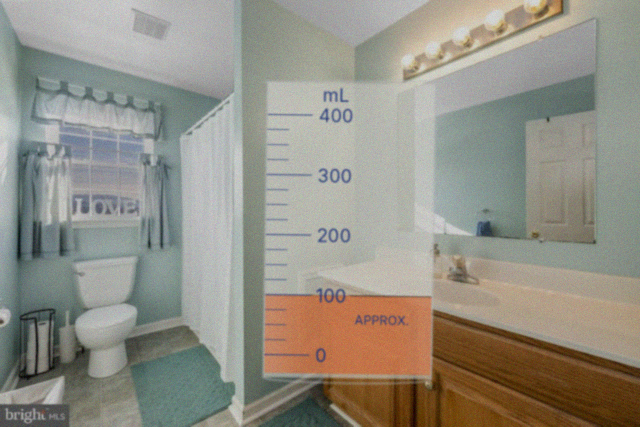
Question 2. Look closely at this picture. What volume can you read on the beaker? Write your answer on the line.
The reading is 100 mL
